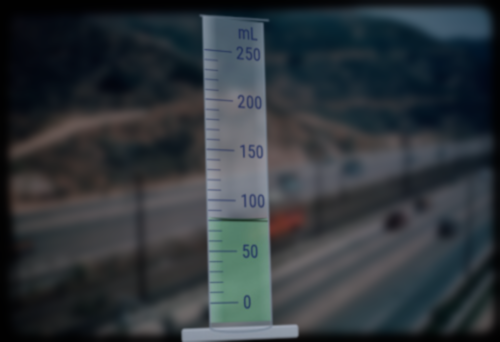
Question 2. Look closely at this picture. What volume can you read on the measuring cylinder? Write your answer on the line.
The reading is 80 mL
